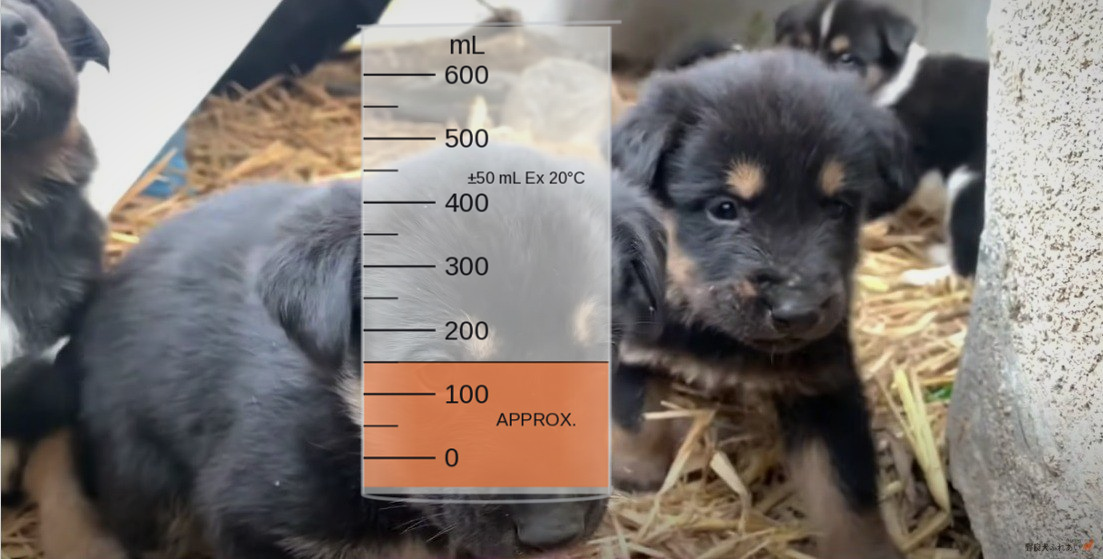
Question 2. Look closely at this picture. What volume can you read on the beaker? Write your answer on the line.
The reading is 150 mL
